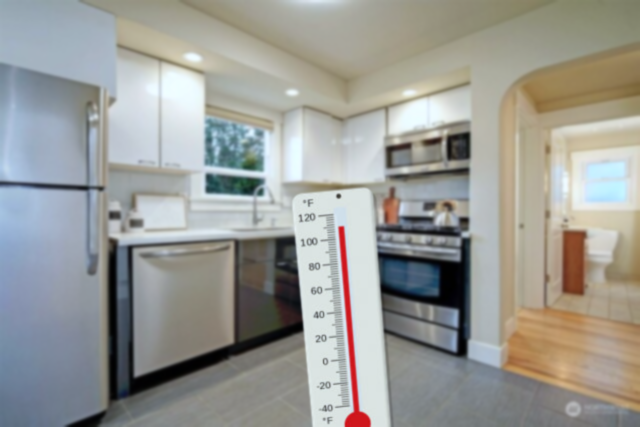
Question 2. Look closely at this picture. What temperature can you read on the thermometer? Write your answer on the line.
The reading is 110 °F
